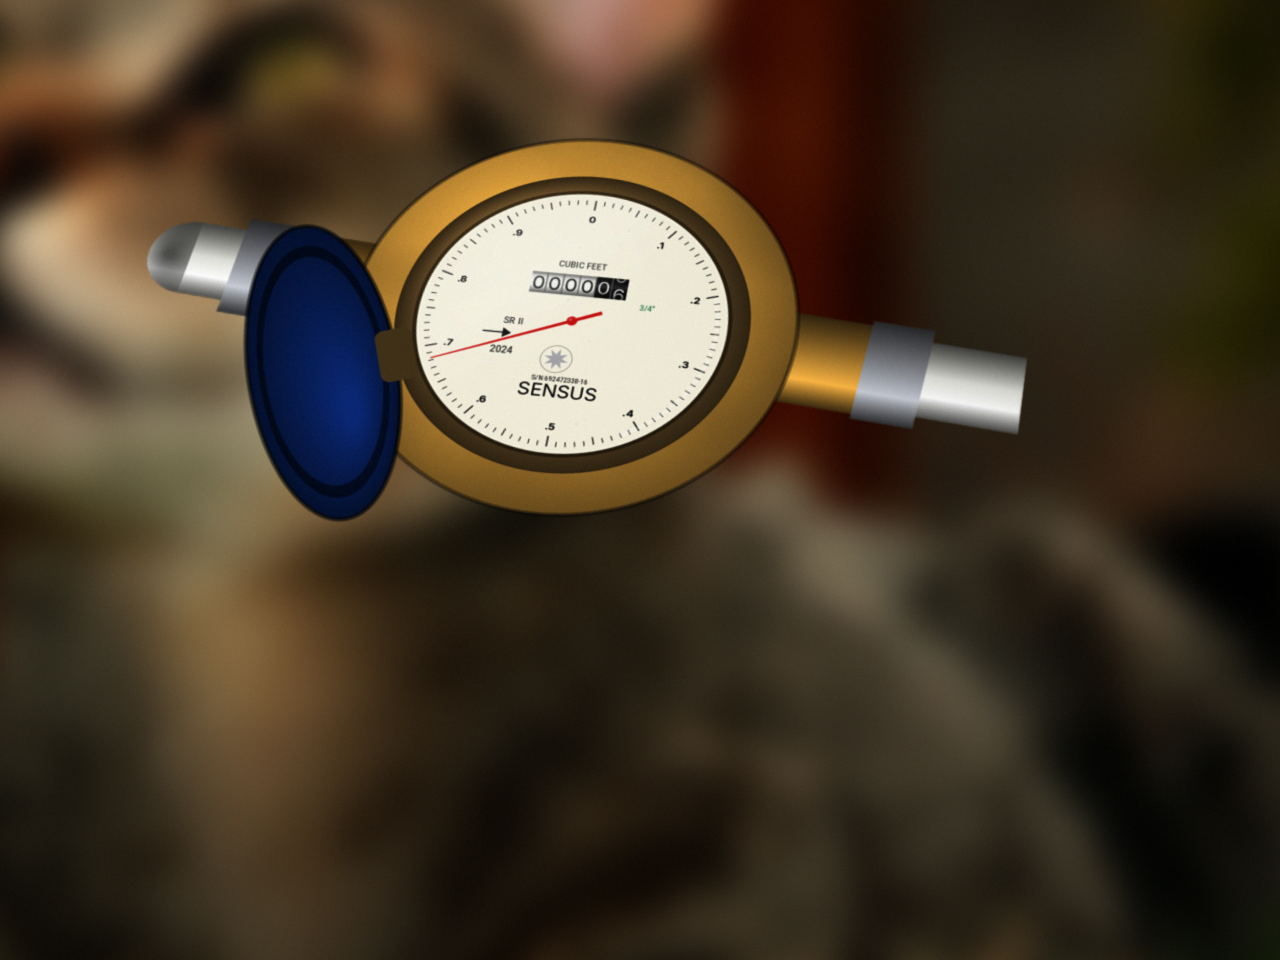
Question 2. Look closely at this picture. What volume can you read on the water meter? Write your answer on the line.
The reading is 5.68 ft³
